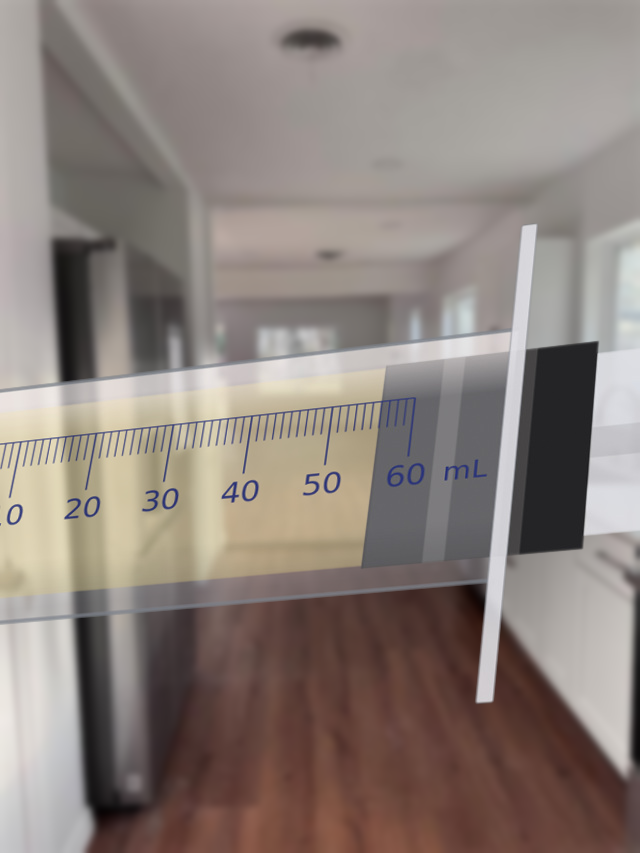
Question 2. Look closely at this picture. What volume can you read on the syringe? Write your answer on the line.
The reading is 56 mL
